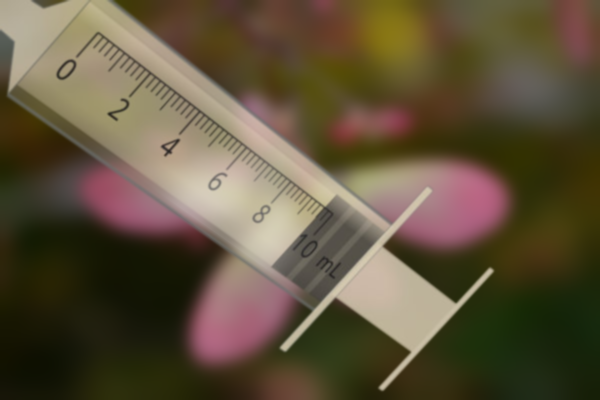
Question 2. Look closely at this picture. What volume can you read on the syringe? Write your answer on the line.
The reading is 9.6 mL
